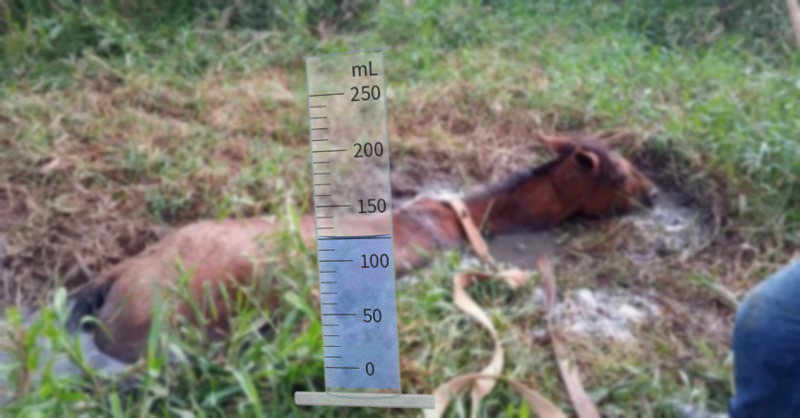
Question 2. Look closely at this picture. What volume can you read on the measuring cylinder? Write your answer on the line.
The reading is 120 mL
